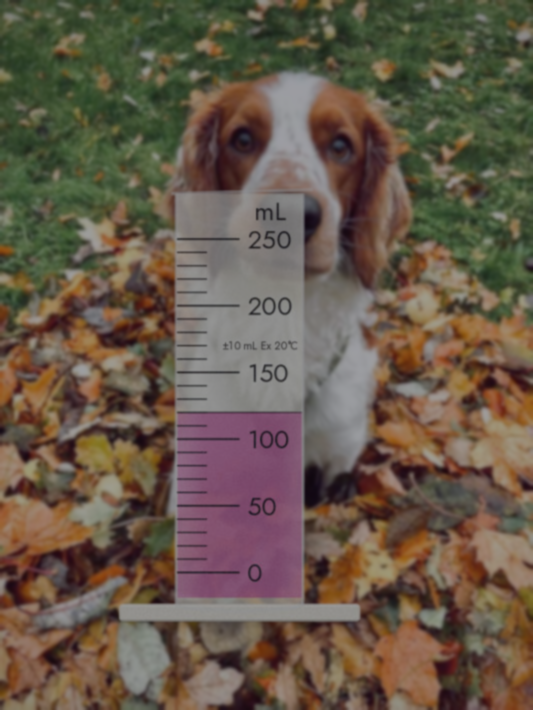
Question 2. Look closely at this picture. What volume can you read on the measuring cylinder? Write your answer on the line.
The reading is 120 mL
